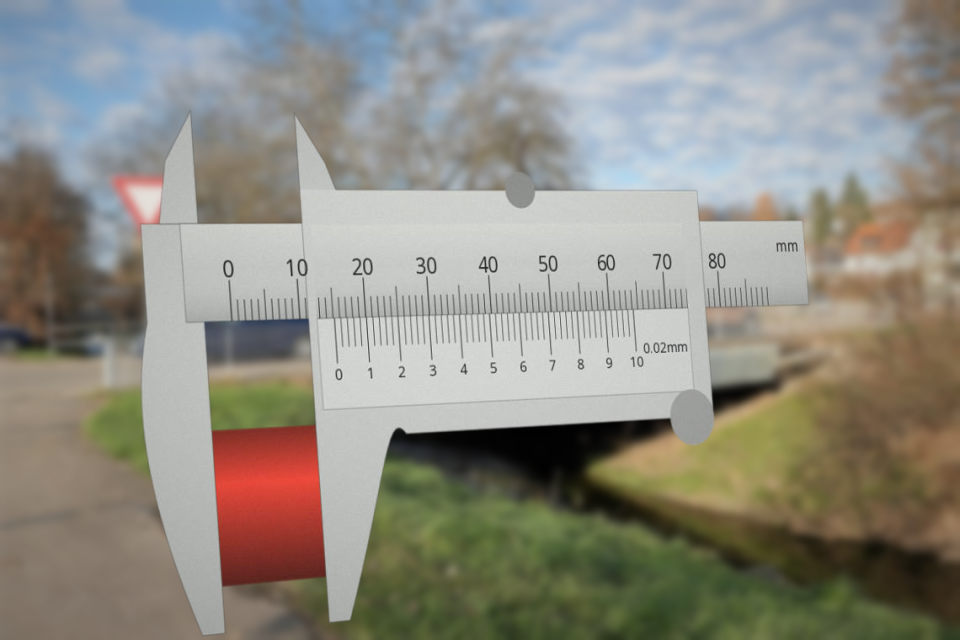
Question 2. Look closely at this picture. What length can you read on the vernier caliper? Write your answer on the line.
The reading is 15.2 mm
